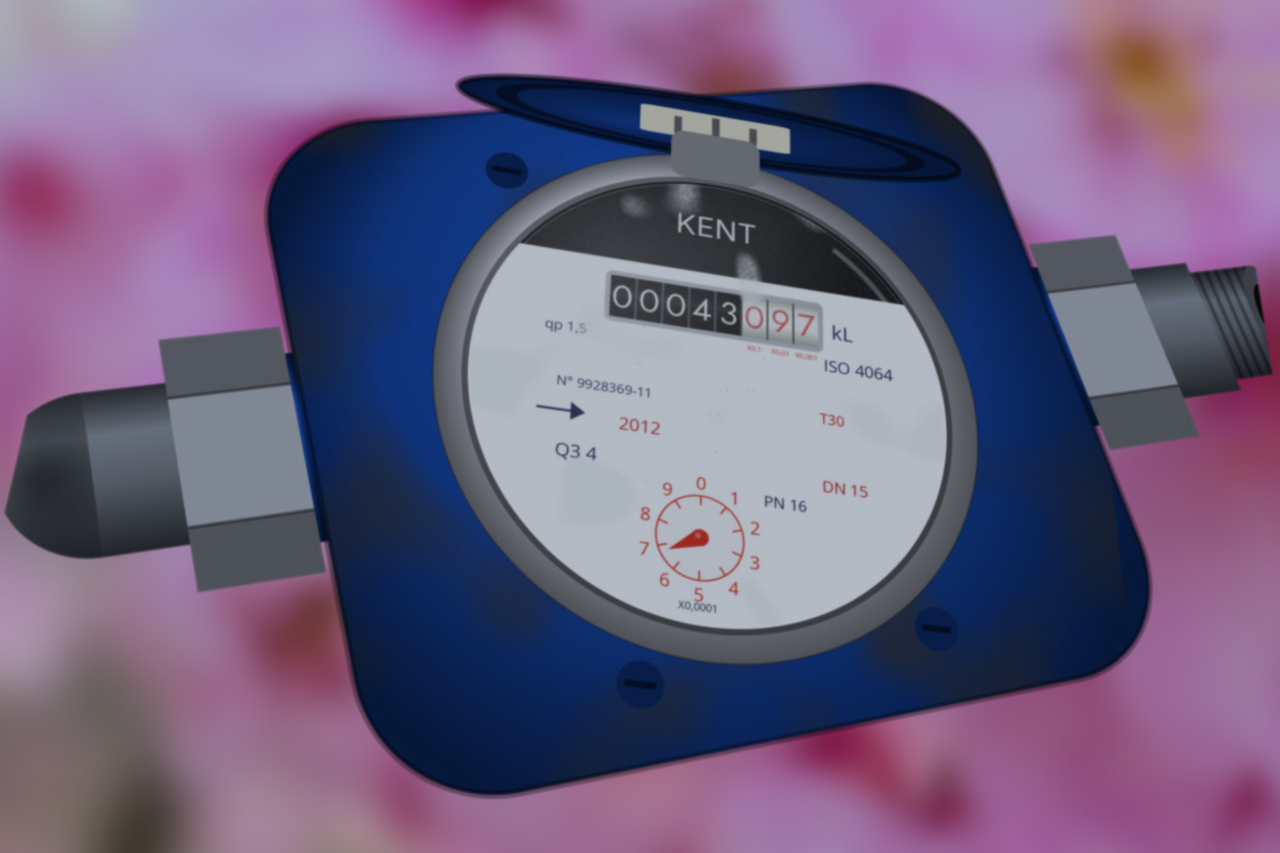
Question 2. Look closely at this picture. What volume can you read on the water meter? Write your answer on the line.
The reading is 43.0976 kL
